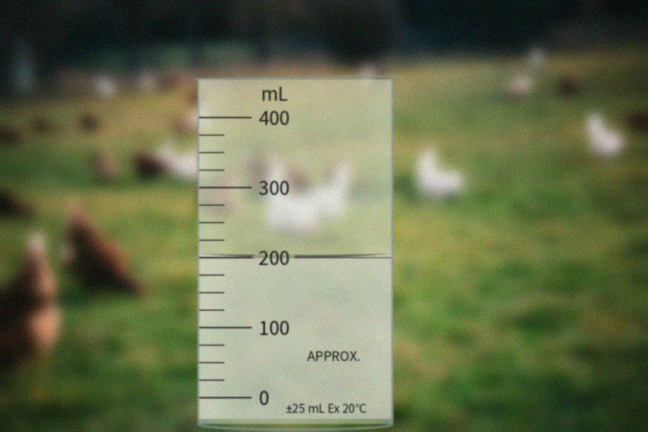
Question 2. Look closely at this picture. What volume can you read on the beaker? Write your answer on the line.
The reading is 200 mL
